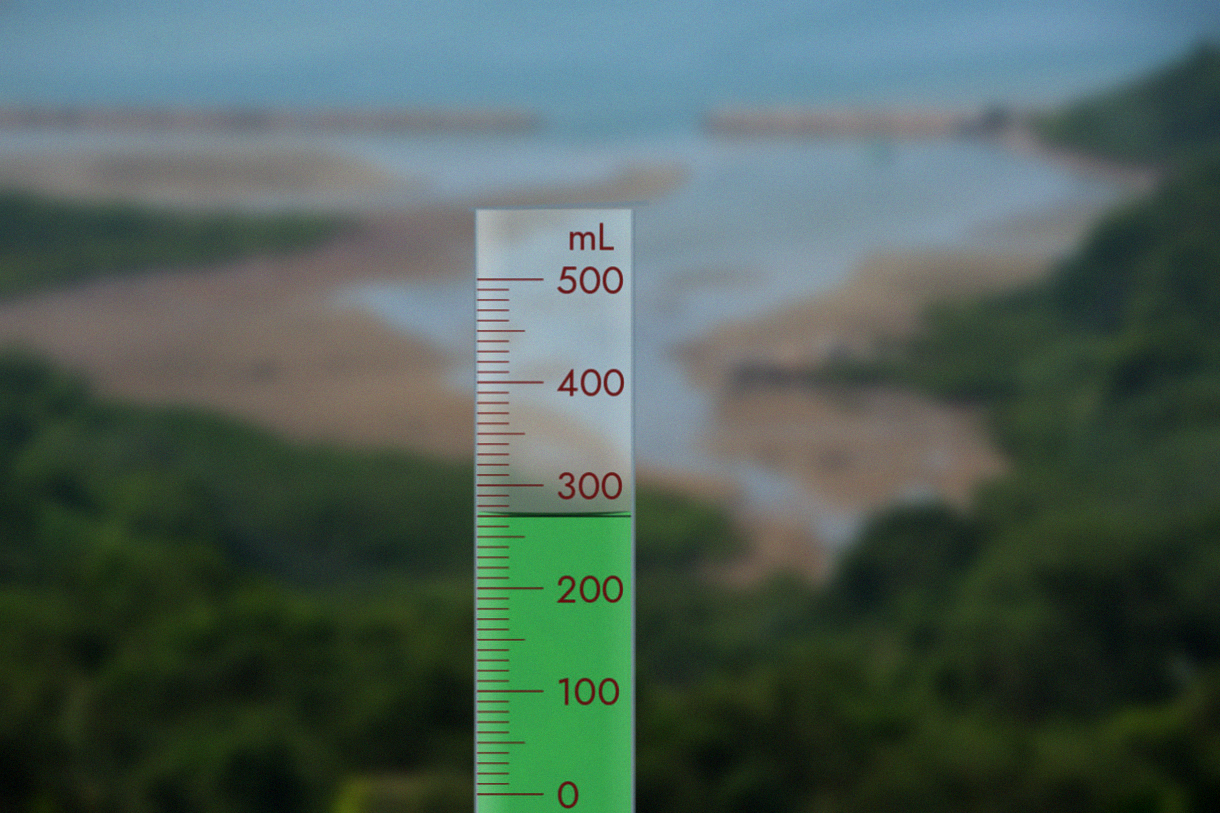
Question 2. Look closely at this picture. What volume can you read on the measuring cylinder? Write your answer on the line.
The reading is 270 mL
